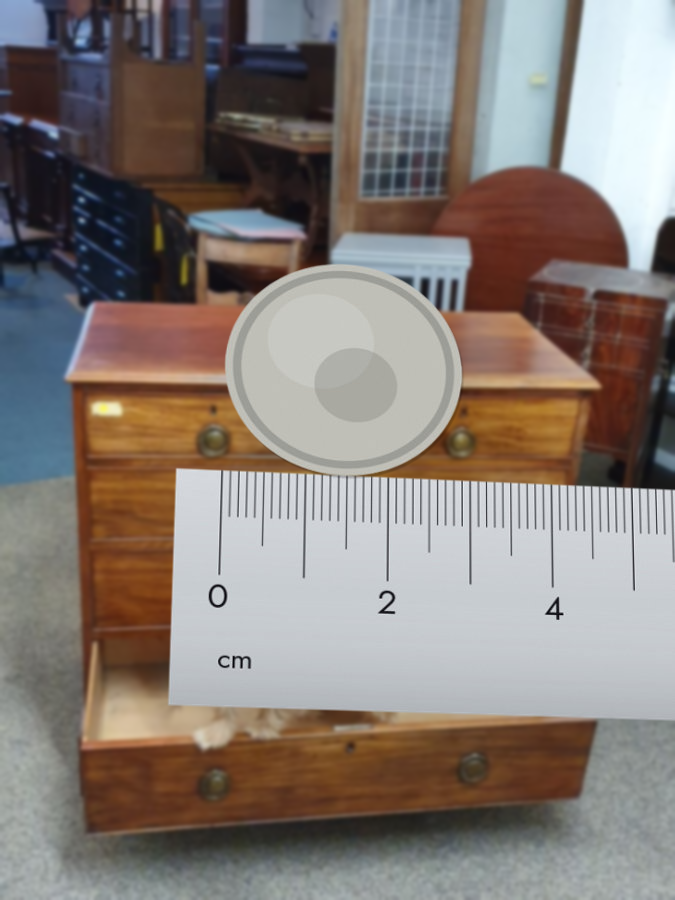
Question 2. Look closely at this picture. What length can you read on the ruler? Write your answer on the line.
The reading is 2.9 cm
